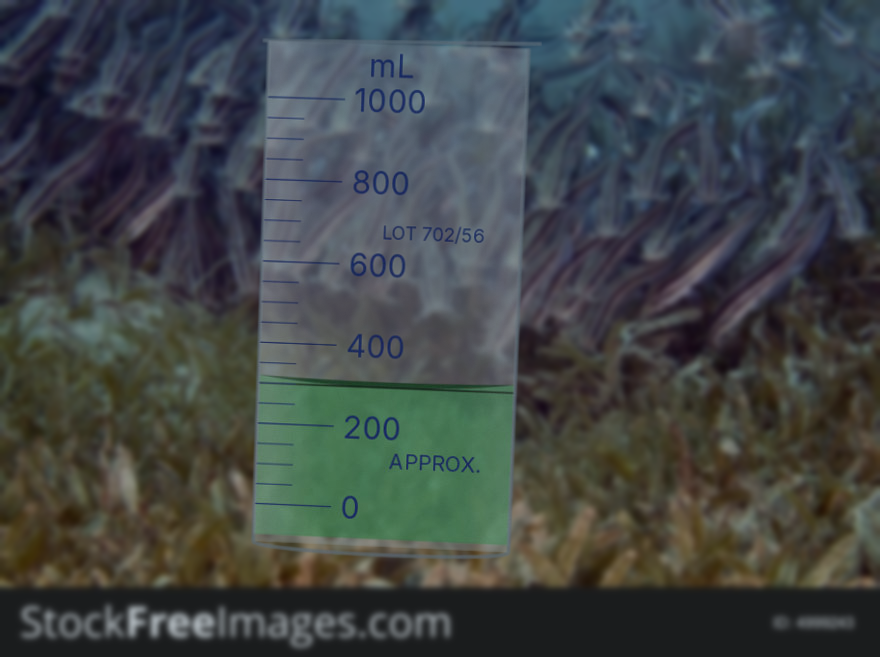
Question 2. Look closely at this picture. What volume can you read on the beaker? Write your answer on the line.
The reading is 300 mL
